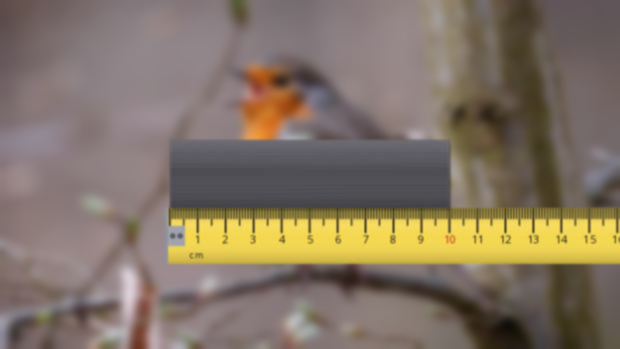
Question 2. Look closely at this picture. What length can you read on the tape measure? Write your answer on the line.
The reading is 10 cm
